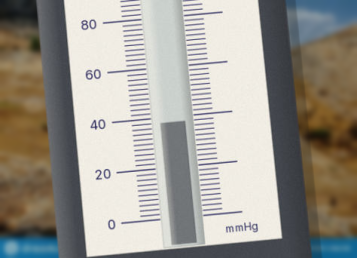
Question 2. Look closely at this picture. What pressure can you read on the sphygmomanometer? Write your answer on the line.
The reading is 38 mmHg
